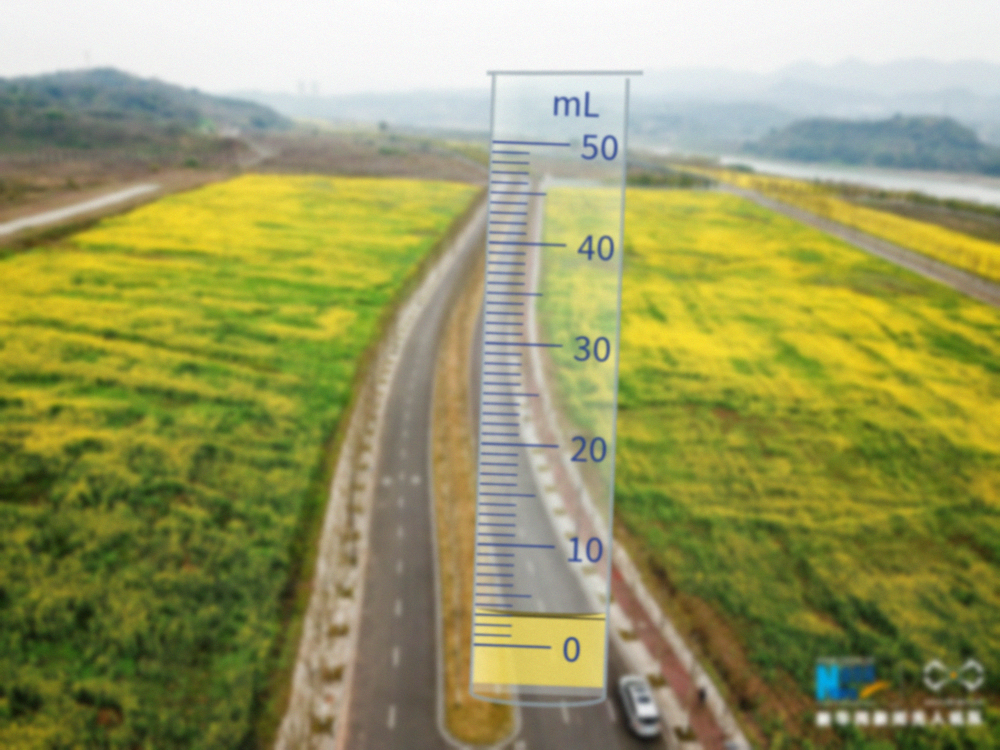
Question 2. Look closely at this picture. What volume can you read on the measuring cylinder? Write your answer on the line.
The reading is 3 mL
